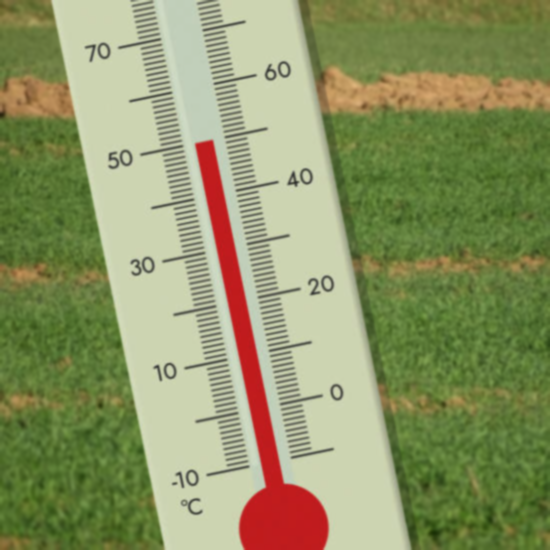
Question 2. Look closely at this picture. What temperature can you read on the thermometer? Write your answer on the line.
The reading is 50 °C
